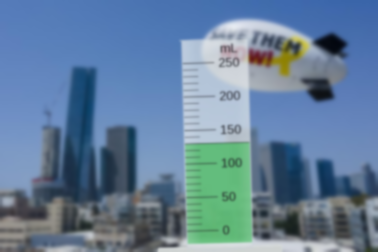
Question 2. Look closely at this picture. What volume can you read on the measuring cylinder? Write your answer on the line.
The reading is 130 mL
